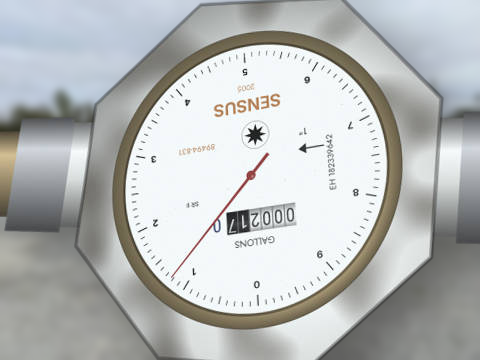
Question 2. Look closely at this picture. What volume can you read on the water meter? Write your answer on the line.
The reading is 2171.2 gal
